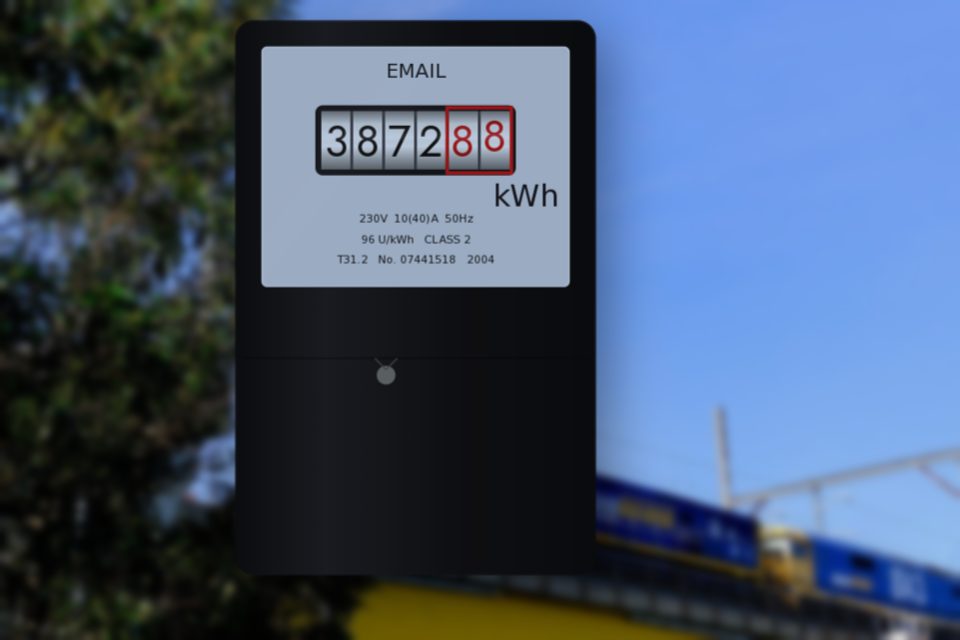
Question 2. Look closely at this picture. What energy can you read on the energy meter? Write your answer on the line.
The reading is 3872.88 kWh
